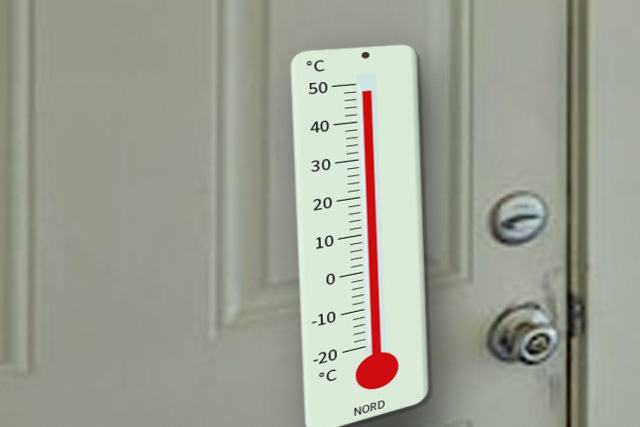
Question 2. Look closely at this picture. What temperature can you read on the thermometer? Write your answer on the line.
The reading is 48 °C
